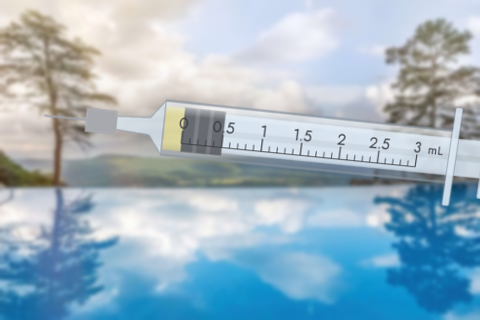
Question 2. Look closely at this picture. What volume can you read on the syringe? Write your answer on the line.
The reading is 0 mL
